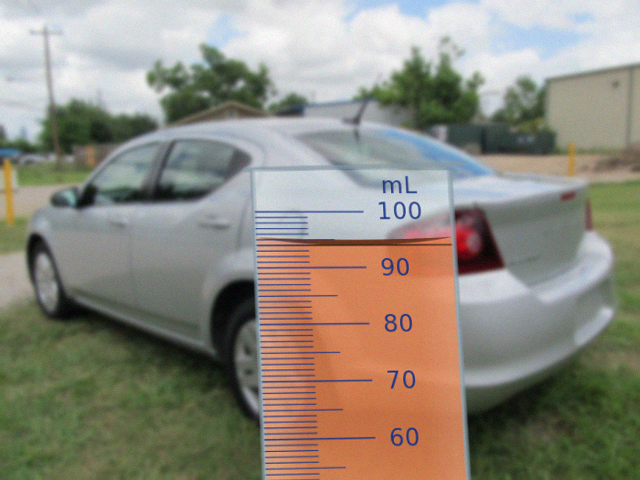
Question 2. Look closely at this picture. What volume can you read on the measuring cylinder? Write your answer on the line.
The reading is 94 mL
